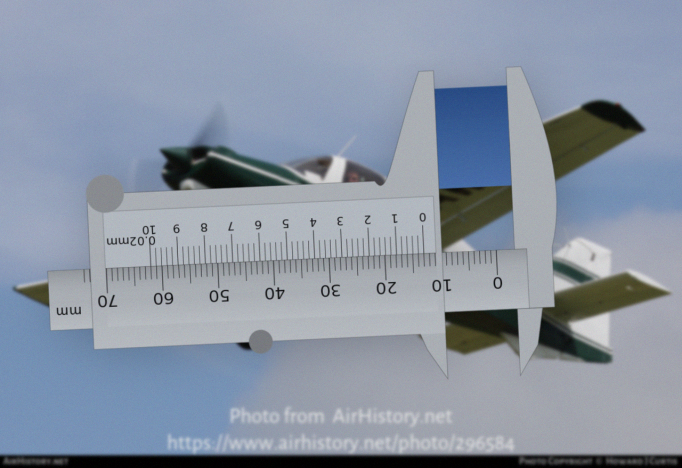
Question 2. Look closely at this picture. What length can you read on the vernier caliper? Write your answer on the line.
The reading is 13.0 mm
